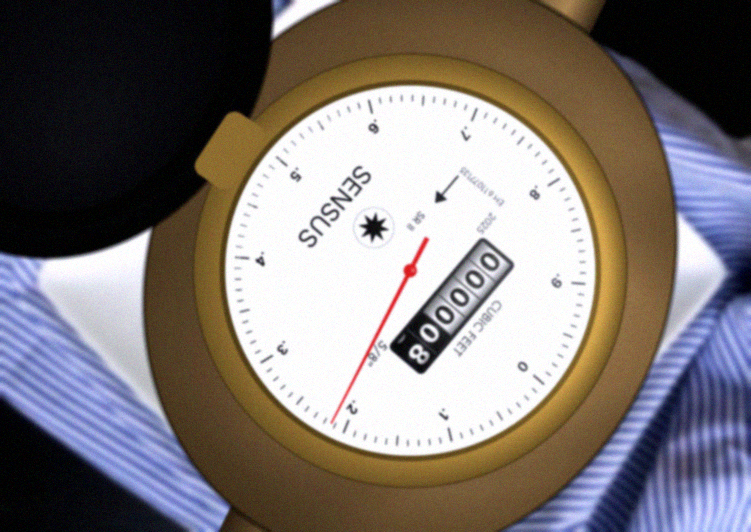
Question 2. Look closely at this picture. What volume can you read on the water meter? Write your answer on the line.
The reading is 8.21 ft³
